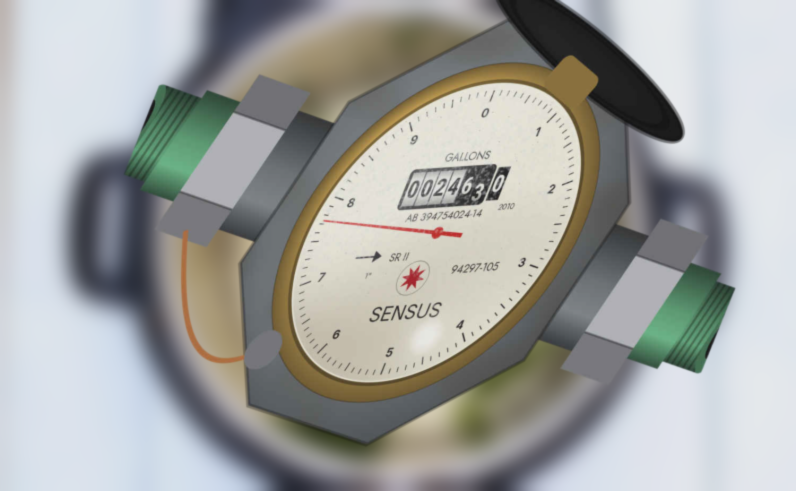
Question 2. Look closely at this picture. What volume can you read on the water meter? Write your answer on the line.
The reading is 24627.7 gal
